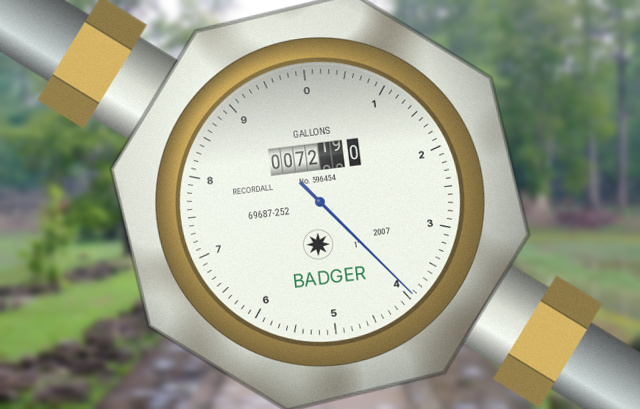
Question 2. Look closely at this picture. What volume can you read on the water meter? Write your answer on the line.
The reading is 72193.9 gal
